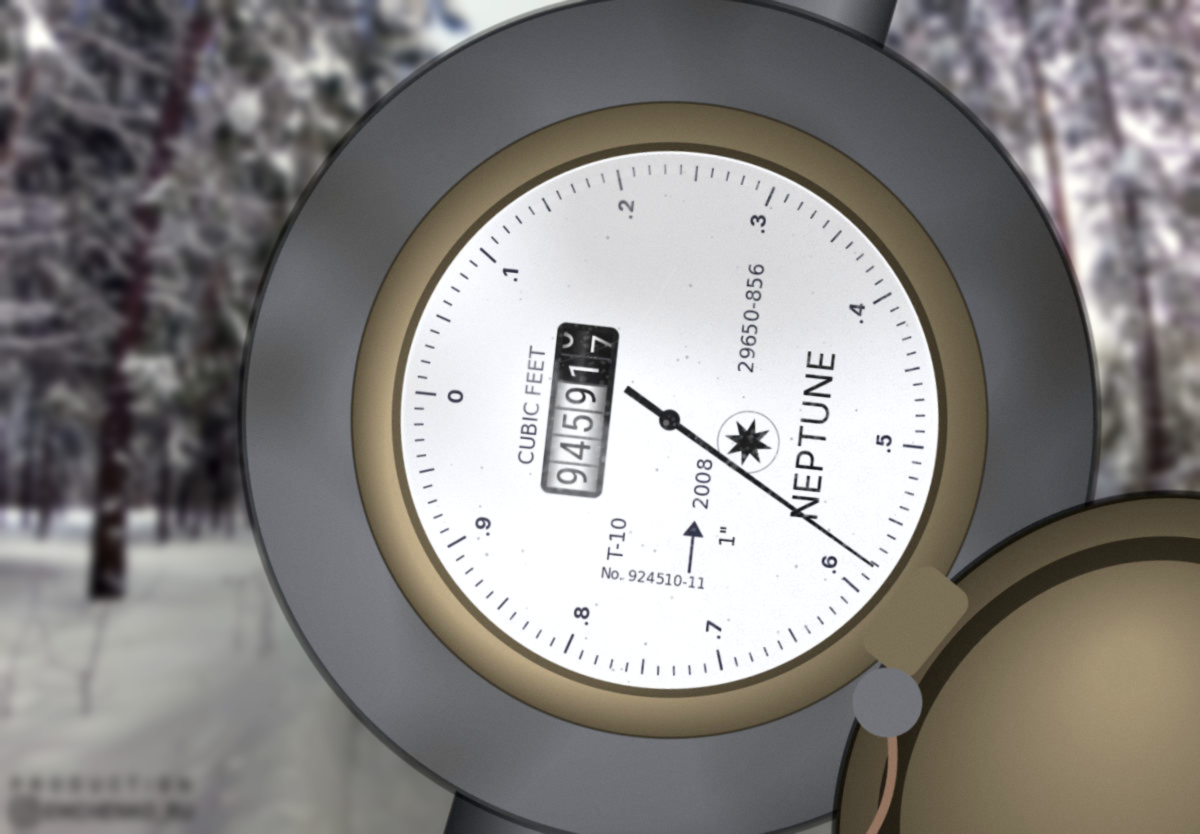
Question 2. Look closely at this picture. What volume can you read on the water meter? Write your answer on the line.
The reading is 945916.58 ft³
